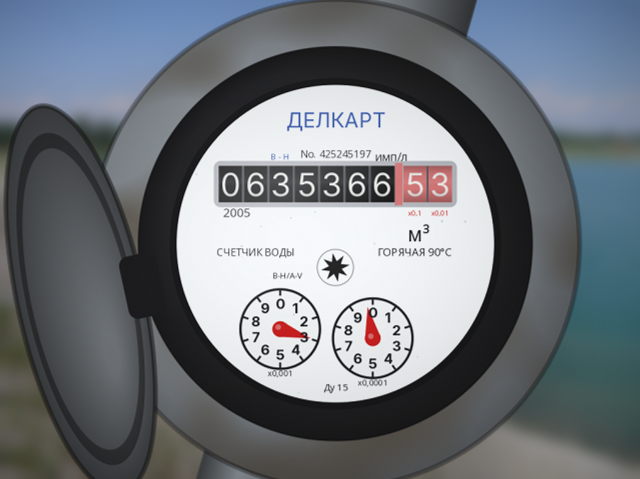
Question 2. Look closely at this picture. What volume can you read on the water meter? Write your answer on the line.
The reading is 635366.5329 m³
